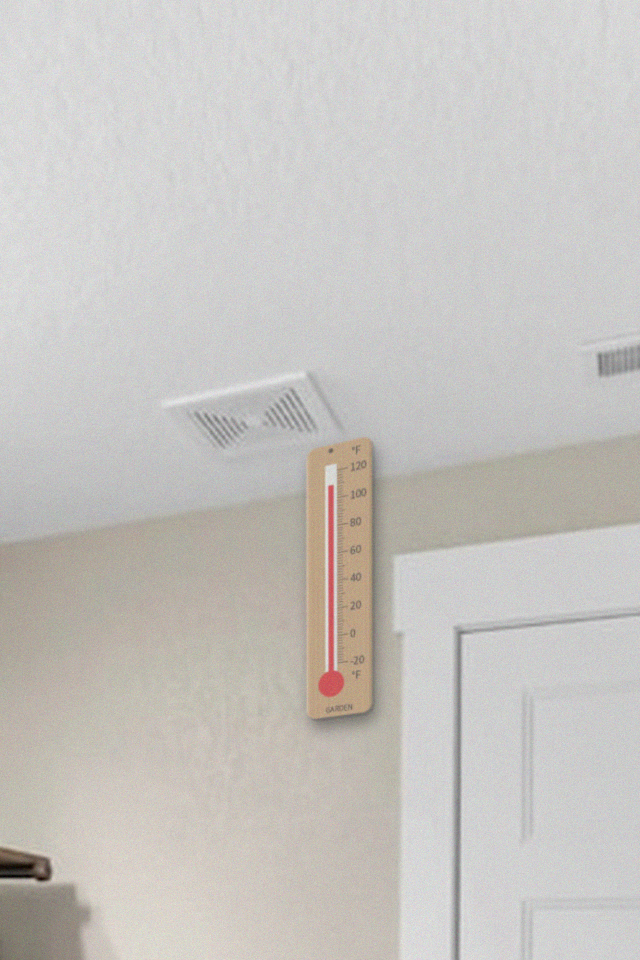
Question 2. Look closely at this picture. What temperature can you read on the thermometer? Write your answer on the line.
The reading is 110 °F
